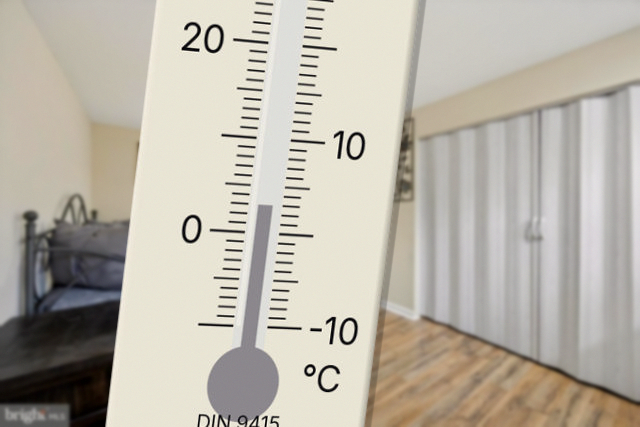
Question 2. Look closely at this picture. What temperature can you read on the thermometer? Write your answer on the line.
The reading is 3 °C
